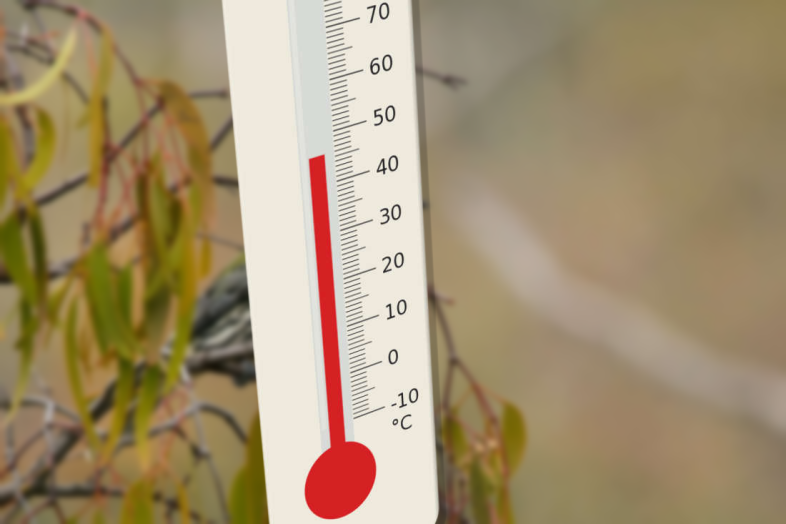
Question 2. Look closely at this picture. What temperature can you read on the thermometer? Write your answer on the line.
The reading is 46 °C
